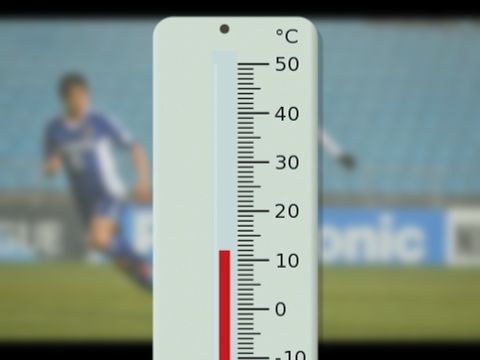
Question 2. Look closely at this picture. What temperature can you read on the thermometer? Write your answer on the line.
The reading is 12 °C
